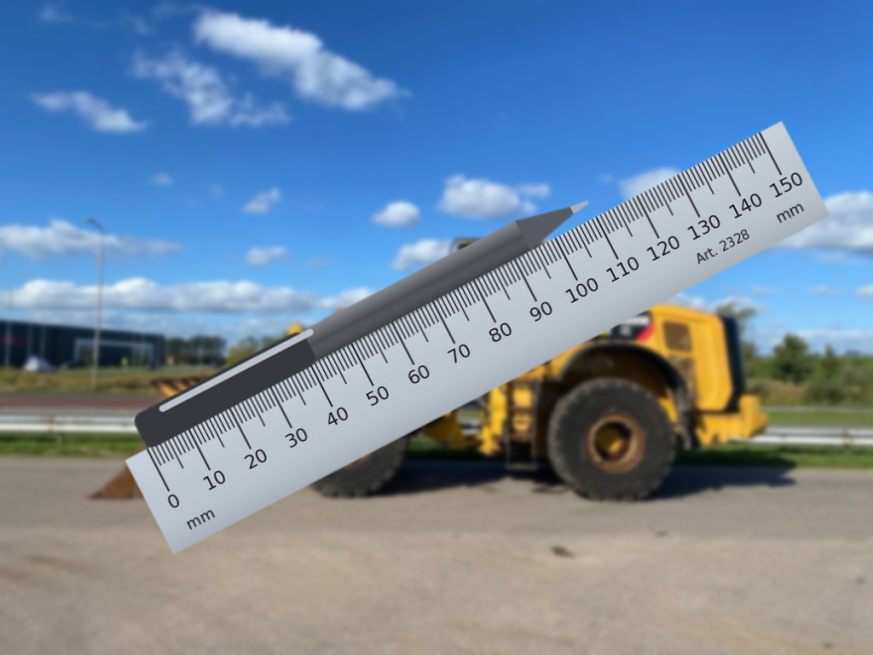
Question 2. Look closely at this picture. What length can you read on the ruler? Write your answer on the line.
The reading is 110 mm
